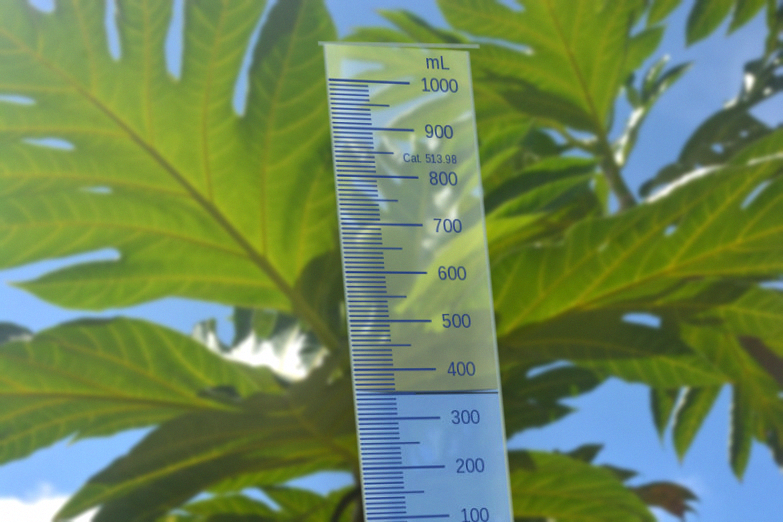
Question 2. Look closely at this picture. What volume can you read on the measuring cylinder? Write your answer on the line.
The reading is 350 mL
